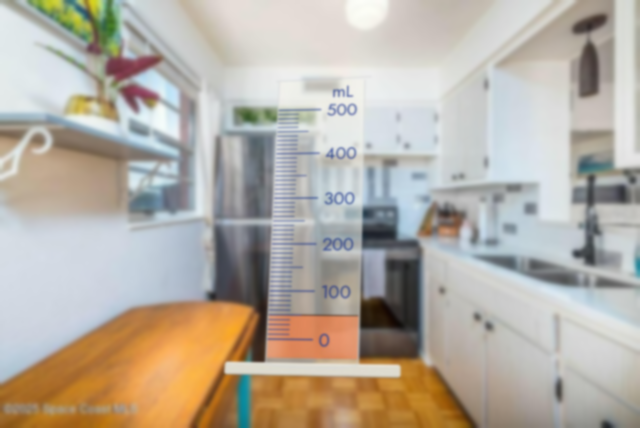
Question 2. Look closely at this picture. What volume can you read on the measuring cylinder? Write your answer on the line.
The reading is 50 mL
